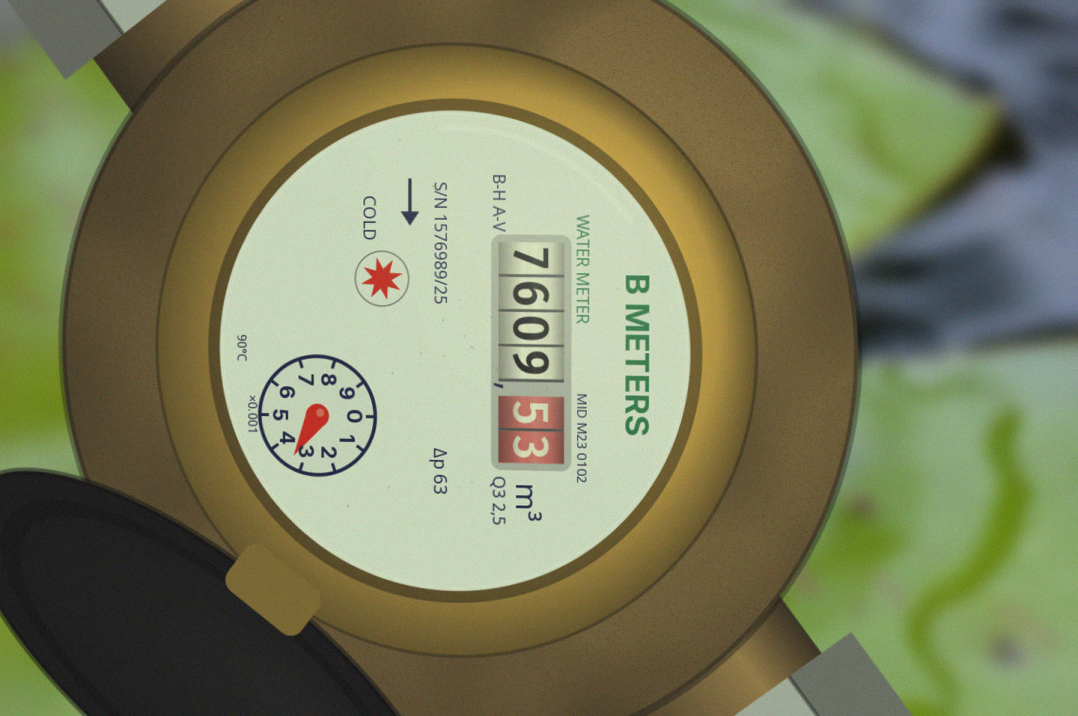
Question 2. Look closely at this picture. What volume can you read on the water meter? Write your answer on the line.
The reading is 7609.533 m³
